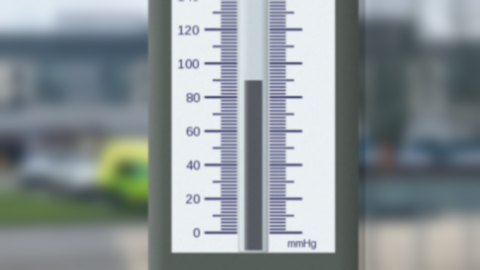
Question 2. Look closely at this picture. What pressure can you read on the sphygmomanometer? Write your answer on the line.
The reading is 90 mmHg
